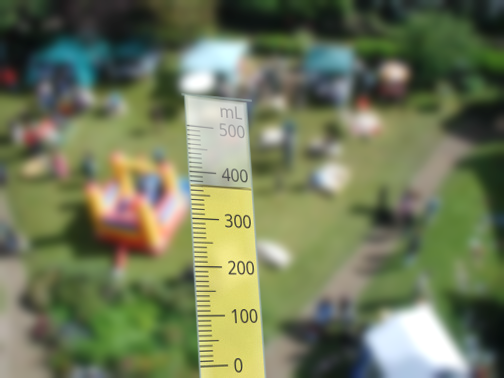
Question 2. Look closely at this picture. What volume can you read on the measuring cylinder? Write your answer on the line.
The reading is 370 mL
